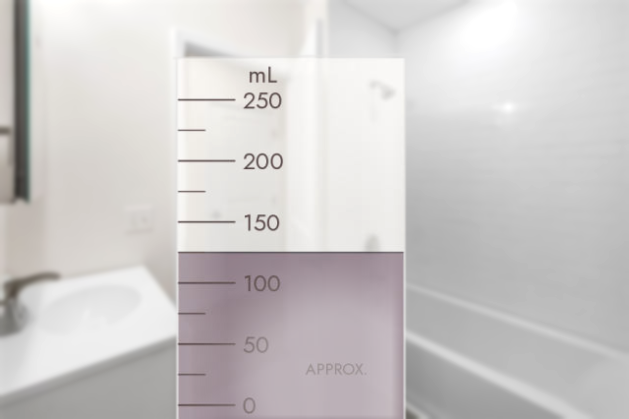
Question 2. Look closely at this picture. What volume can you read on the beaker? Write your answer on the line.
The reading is 125 mL
